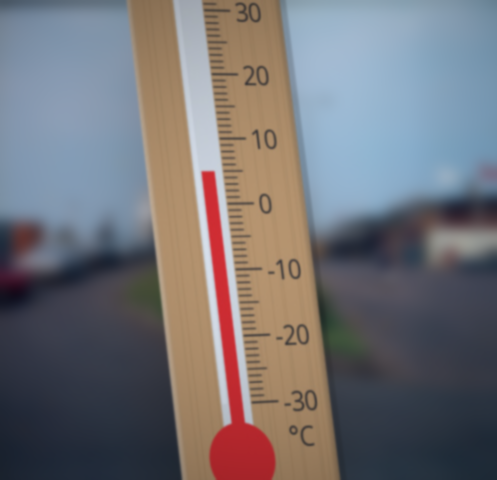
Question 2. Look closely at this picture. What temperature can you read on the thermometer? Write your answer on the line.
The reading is 5 °C
